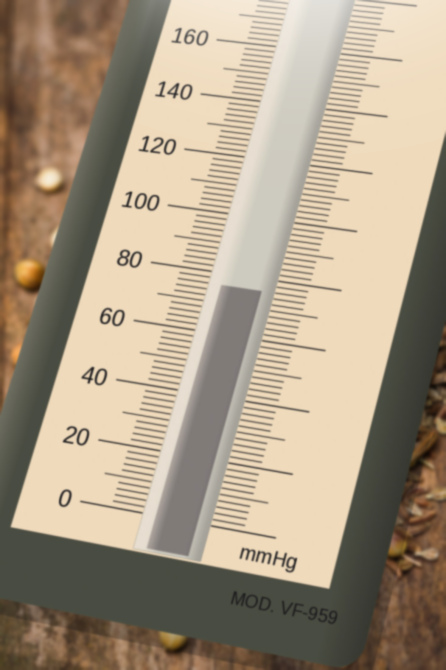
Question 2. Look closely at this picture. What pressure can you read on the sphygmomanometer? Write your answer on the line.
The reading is 76 mmHg
